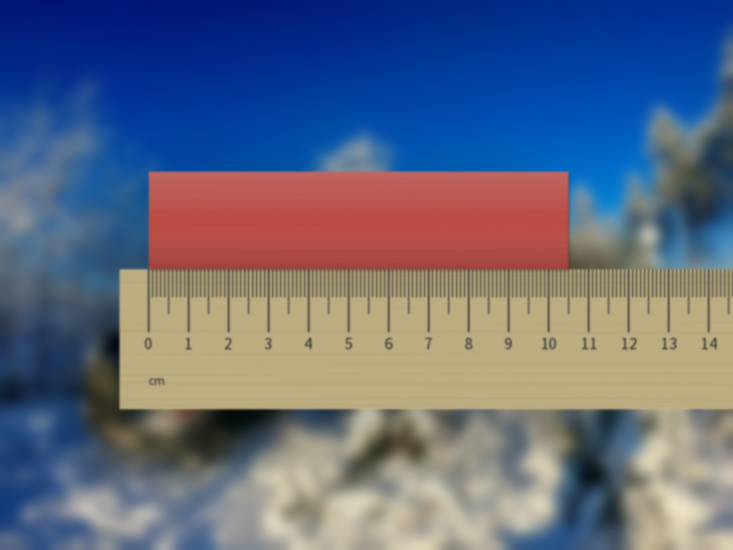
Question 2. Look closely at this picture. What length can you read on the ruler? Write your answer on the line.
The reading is 10.5 cm
